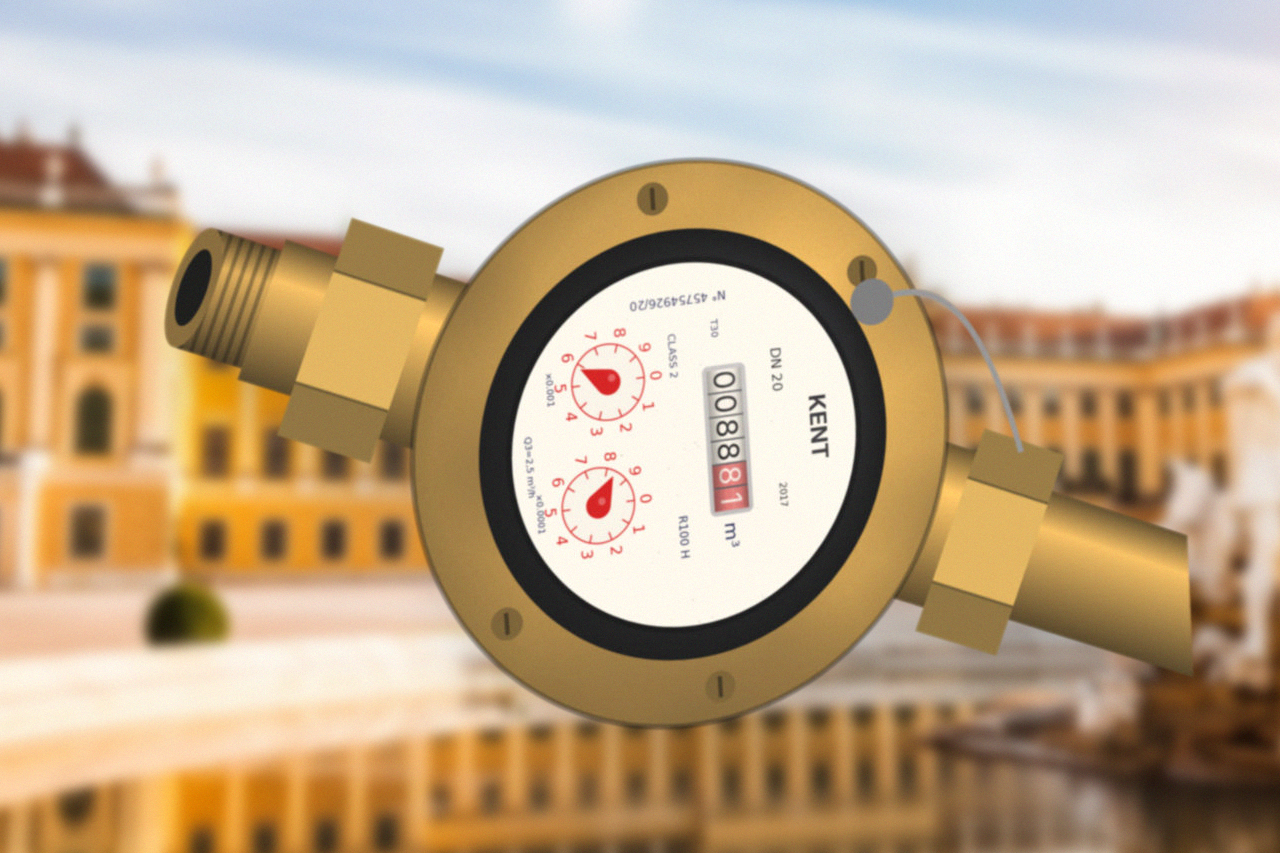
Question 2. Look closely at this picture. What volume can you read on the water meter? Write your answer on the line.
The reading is 88.8158 m³
